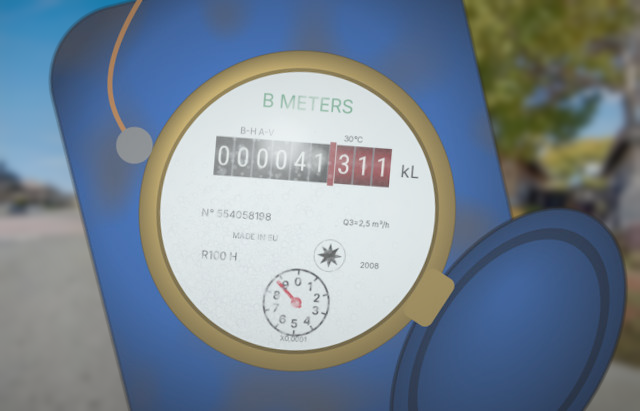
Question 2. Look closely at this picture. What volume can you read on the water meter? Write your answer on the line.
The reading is 41.3118 kL
